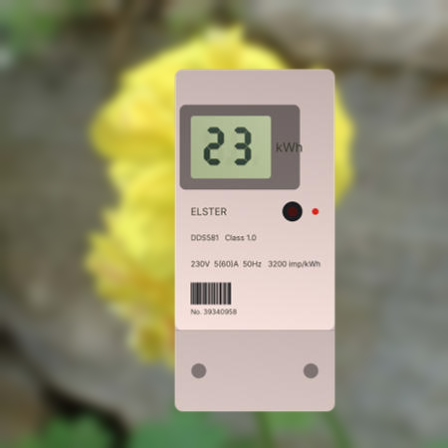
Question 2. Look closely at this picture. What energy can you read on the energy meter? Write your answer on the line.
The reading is 23 kWh
